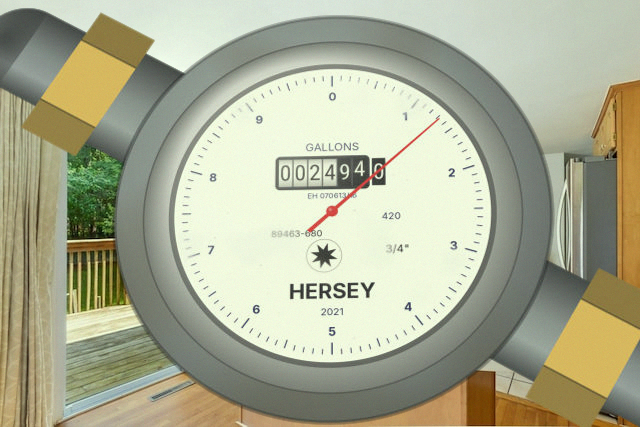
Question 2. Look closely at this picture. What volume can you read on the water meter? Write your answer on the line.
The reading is 24941.3 gal
